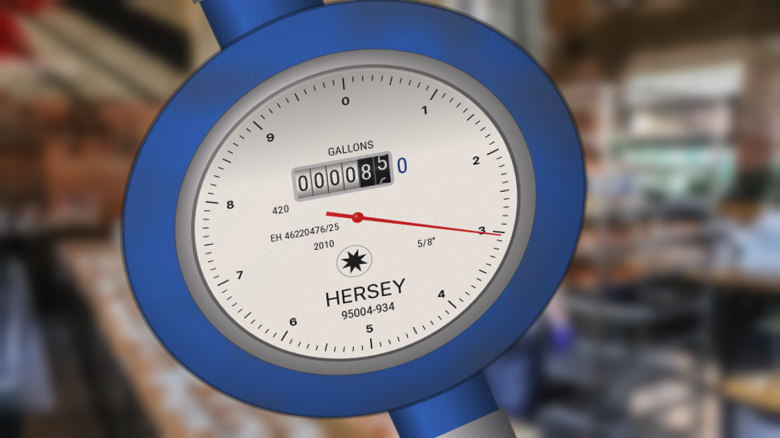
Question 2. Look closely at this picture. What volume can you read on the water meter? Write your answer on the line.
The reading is 853.0 gal
